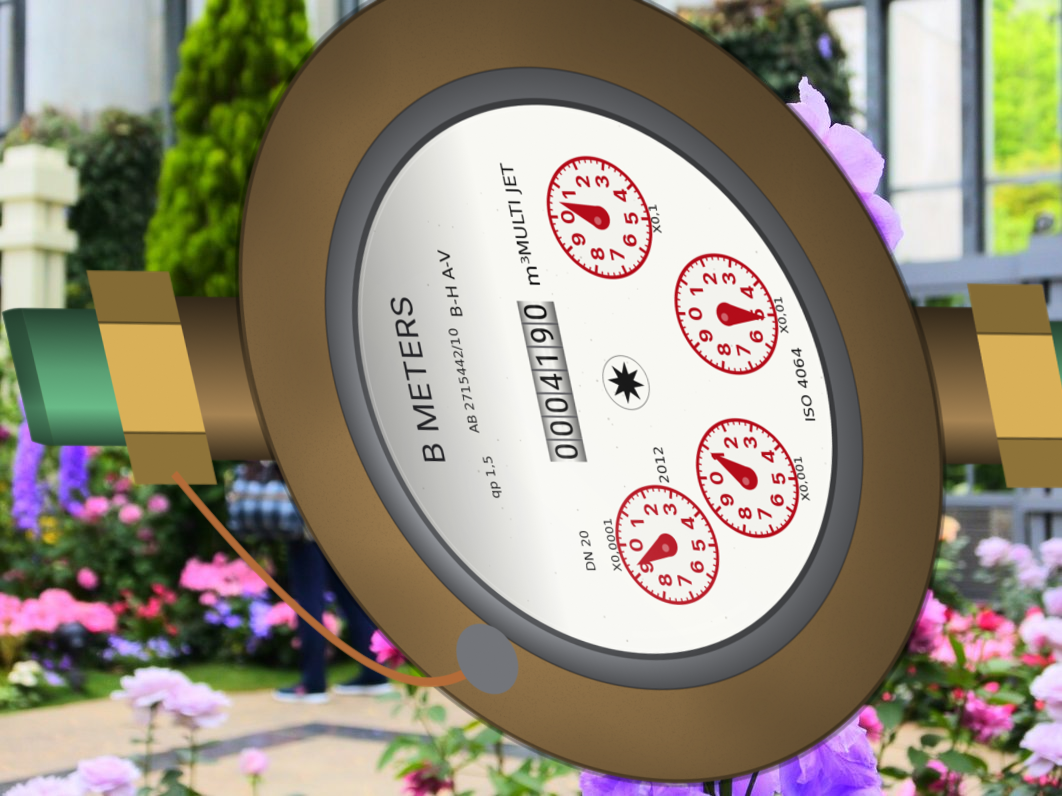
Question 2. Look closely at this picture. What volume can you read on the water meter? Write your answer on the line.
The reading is 4190.0509 m³
